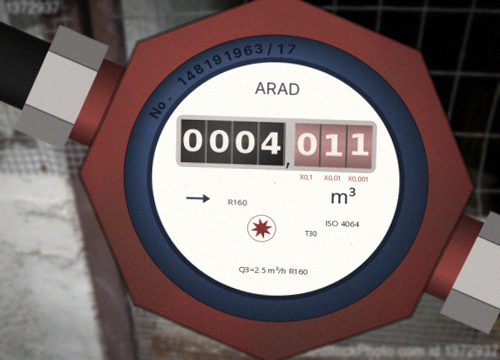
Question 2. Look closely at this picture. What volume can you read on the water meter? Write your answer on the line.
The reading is 4.011 m³
